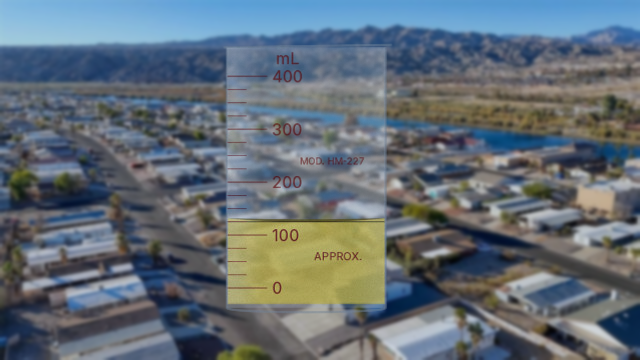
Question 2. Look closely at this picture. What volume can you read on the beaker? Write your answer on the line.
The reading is 125 mL
